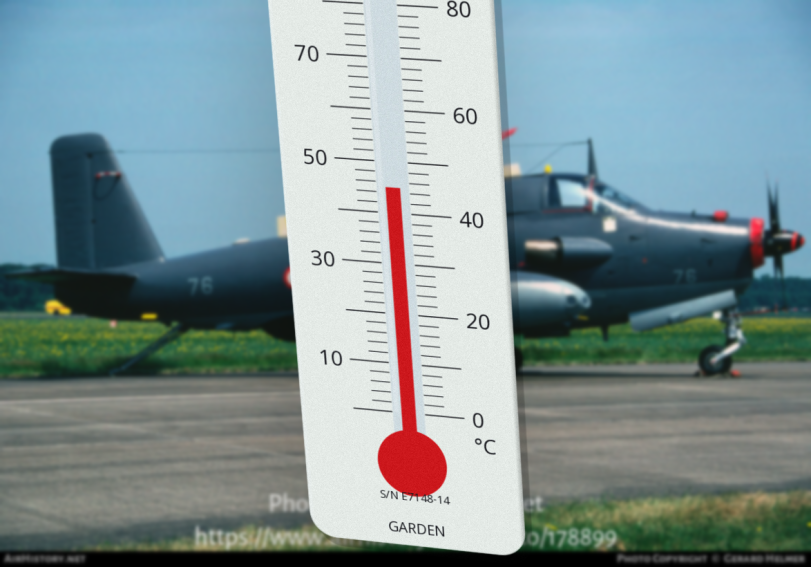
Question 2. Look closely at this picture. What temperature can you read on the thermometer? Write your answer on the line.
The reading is 45 °C
